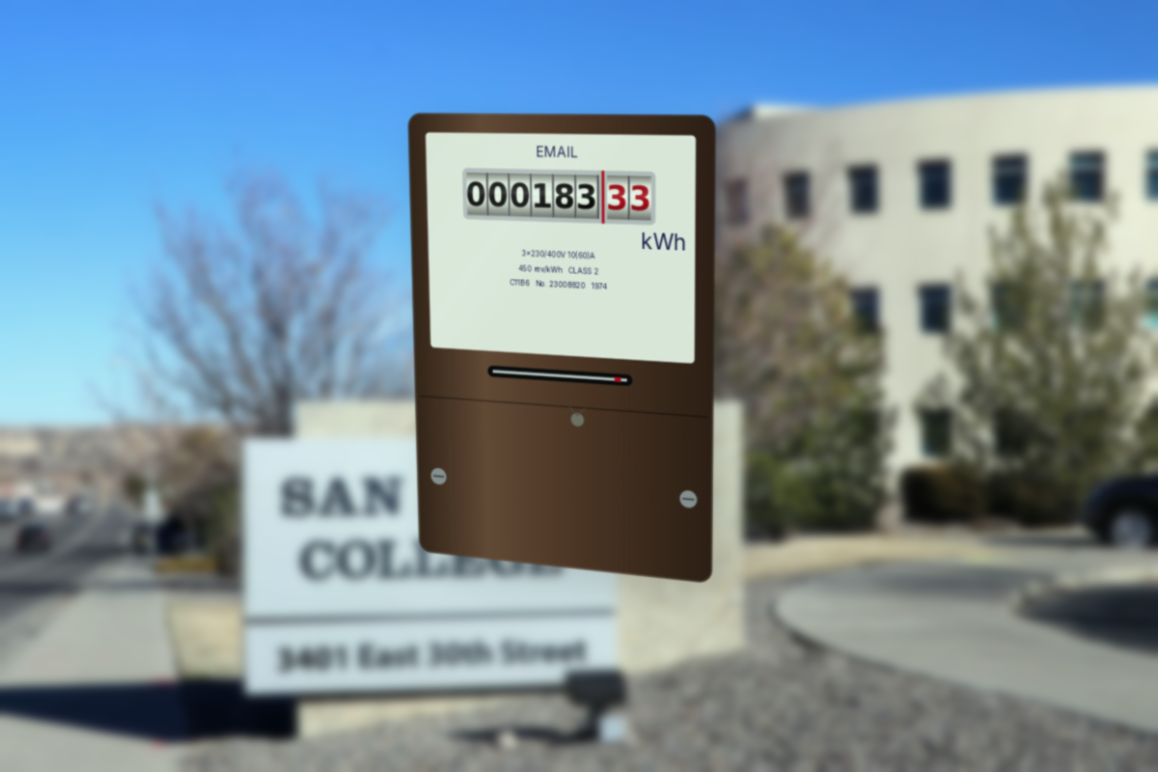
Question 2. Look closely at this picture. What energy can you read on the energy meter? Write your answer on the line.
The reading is 183.33 kWh
